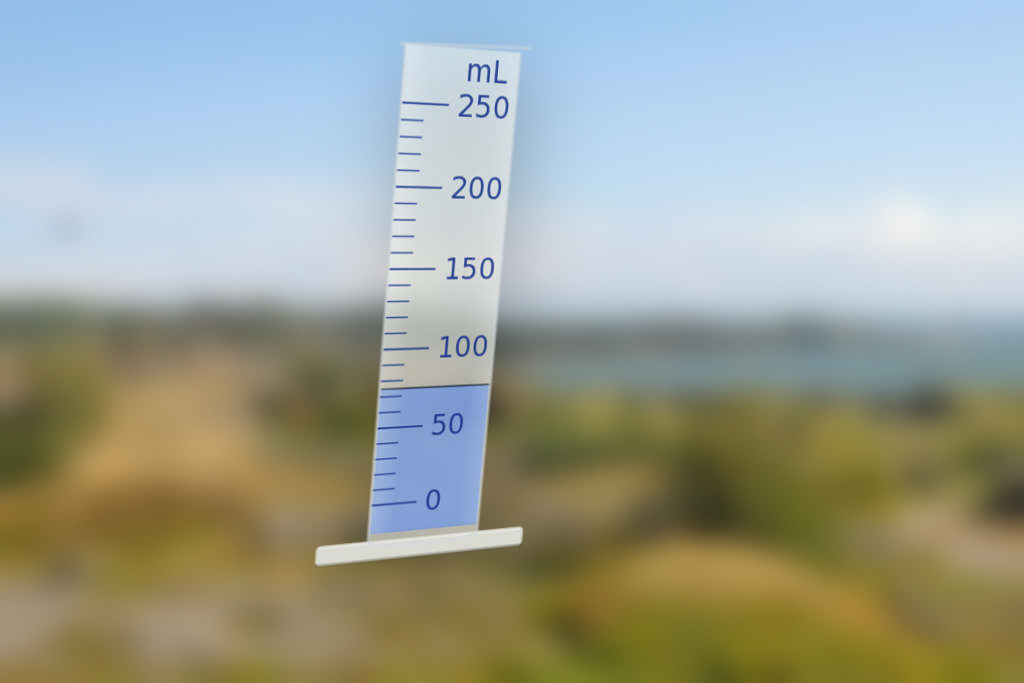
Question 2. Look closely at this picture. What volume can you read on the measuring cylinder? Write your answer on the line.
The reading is 75 mL
